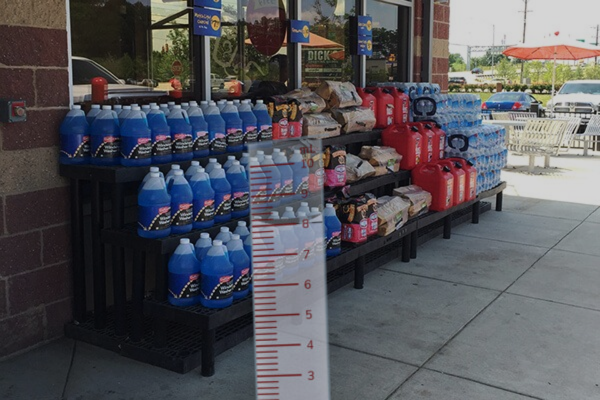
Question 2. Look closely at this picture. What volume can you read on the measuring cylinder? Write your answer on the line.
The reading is 8 mL
